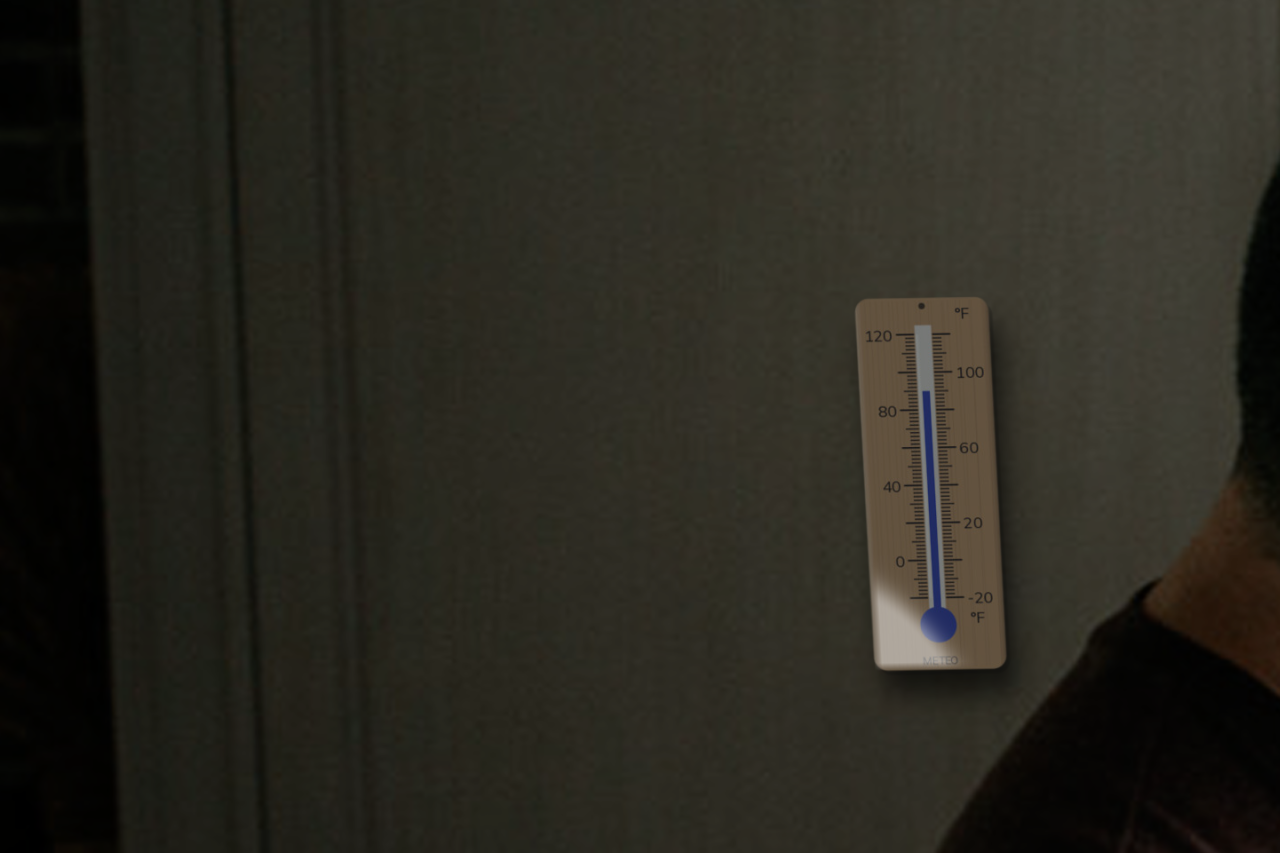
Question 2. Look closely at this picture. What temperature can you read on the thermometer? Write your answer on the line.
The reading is 90 °F
